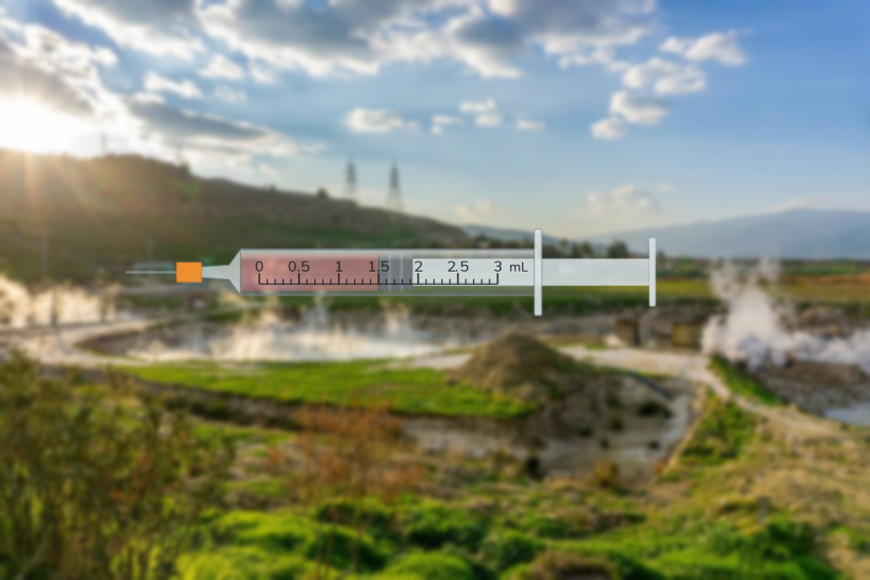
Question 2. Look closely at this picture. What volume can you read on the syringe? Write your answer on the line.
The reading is 1.5 mL
